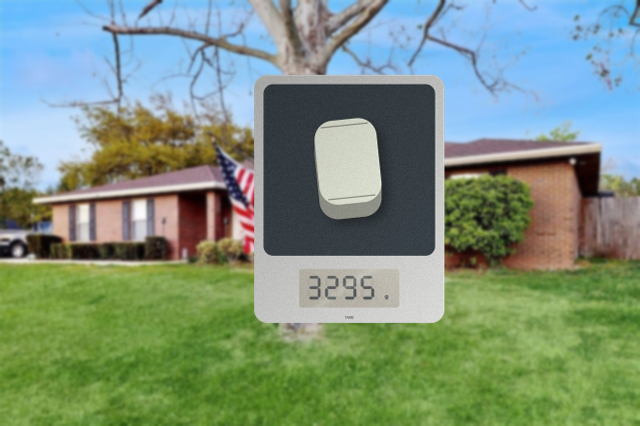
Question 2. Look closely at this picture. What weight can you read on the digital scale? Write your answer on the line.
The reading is 3295 g
